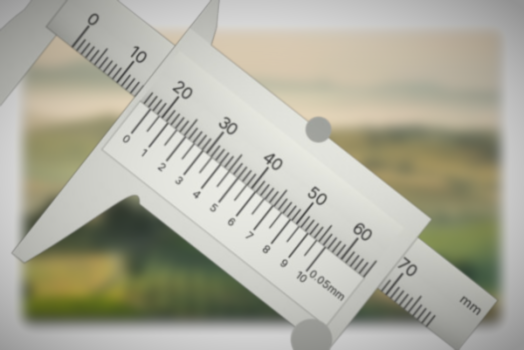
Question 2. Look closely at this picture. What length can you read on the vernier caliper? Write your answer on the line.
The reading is 17.5 mm
